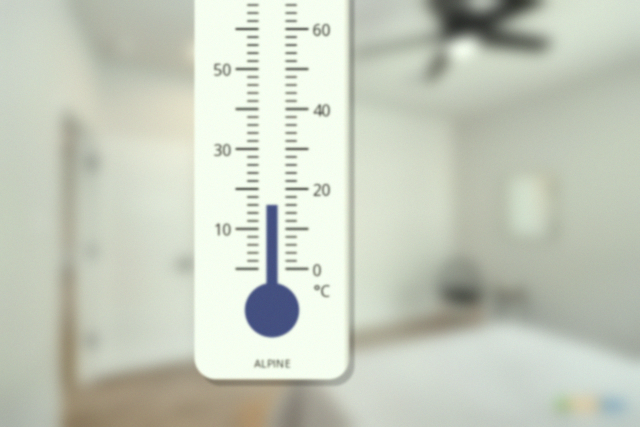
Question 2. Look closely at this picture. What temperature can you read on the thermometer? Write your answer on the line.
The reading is 16 °C
